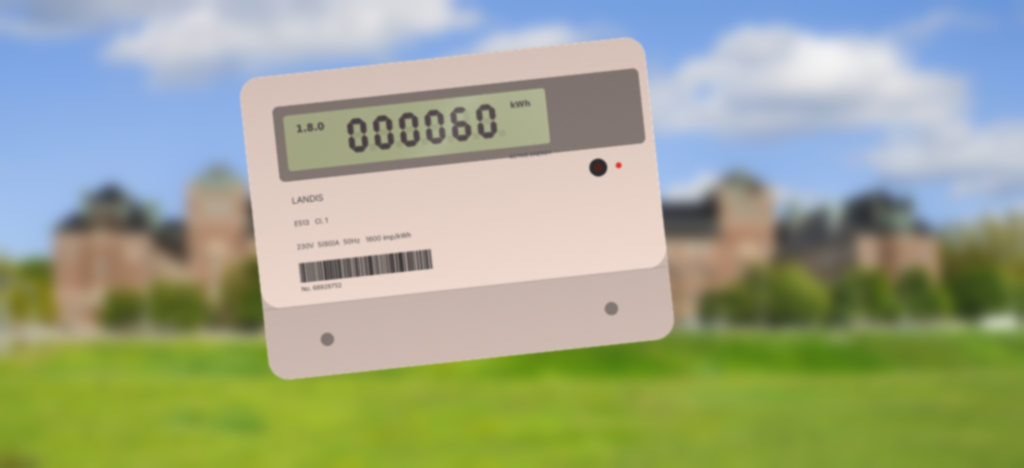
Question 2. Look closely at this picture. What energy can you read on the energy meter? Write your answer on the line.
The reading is 60 kWh
